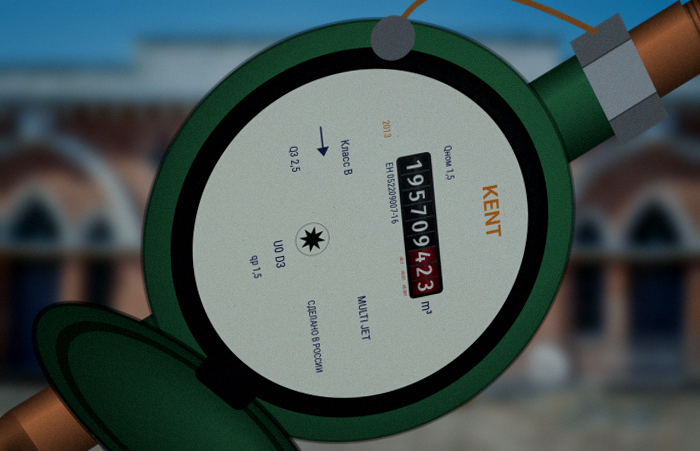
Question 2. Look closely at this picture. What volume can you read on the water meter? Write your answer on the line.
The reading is 195709.423 m³
